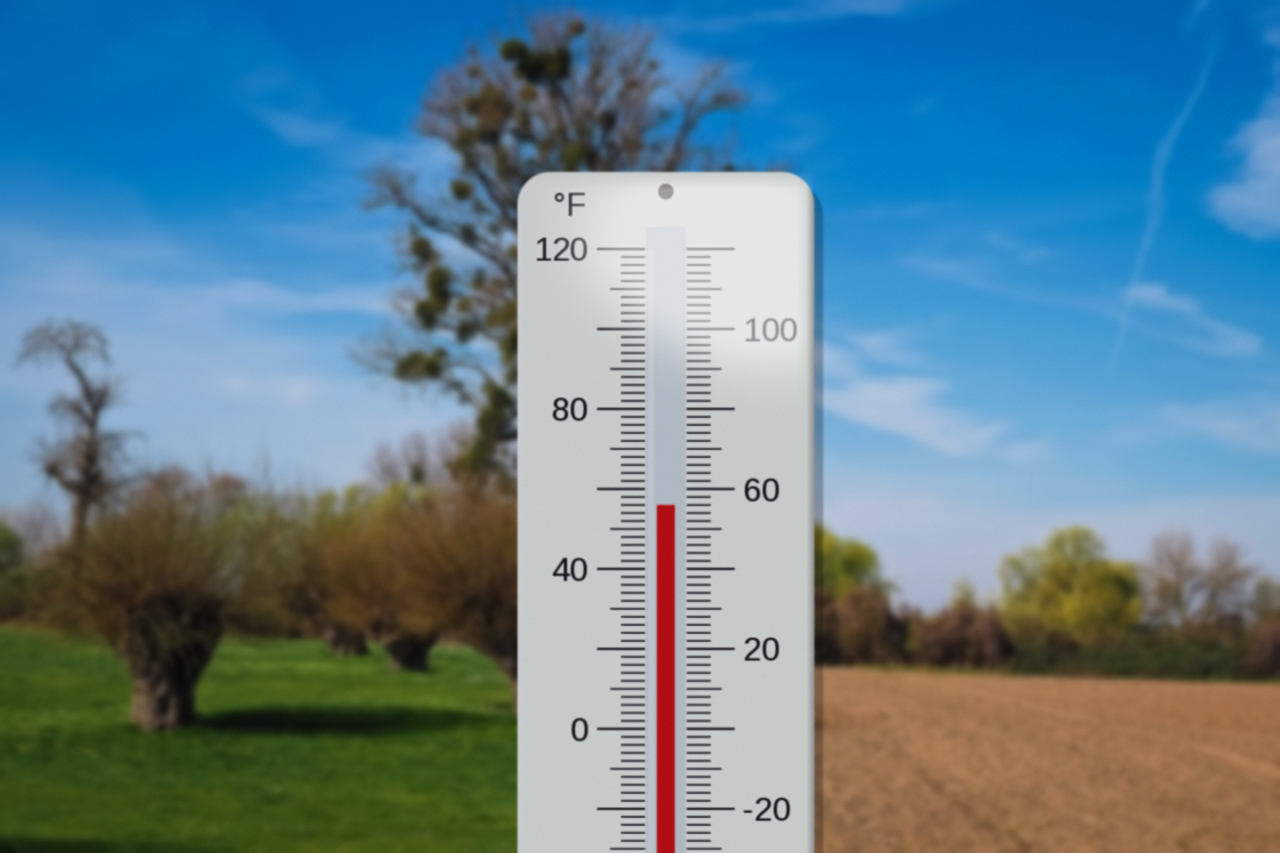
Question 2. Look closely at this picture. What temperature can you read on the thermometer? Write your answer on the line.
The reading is 56 °F
